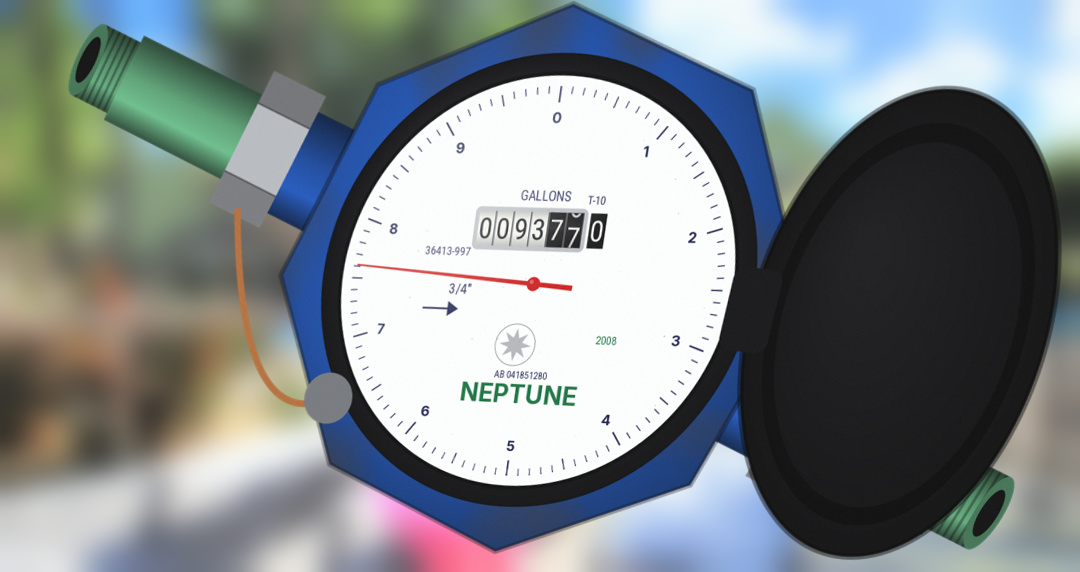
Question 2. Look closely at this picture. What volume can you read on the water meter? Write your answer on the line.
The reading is 93767.6 gal
